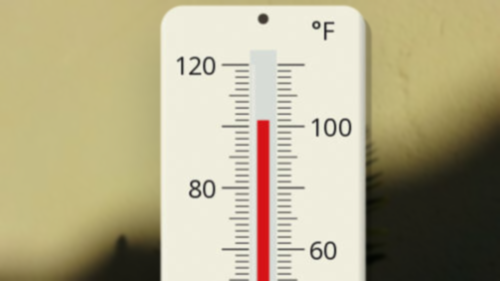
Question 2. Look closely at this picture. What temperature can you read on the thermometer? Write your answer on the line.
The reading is 102 °F
